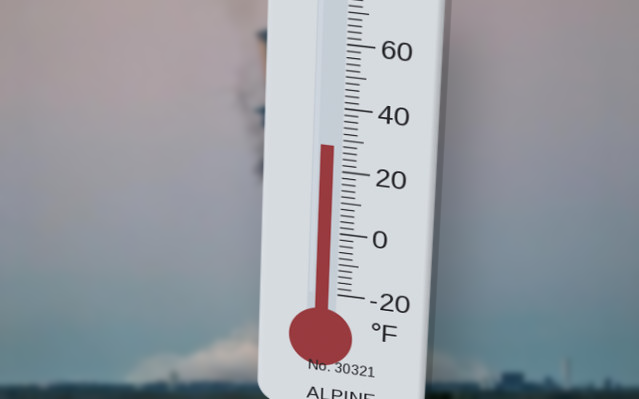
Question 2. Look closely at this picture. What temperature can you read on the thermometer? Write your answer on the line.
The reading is 28 °F
